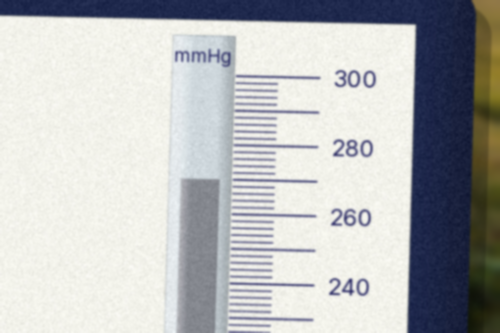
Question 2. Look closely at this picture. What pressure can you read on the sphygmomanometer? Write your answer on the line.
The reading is 270 mmHg
